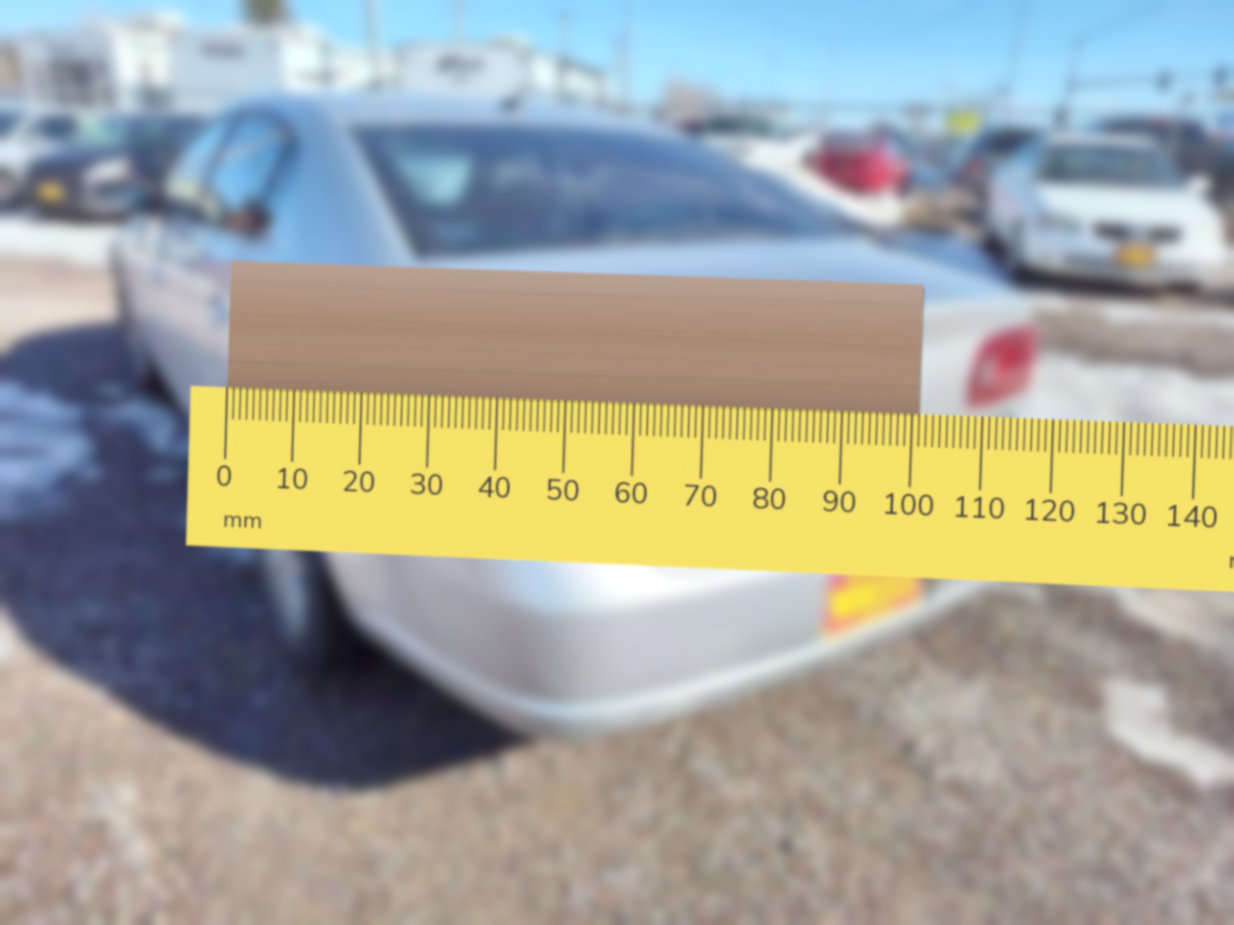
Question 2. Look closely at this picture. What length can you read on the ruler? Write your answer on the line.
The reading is 101 mm
